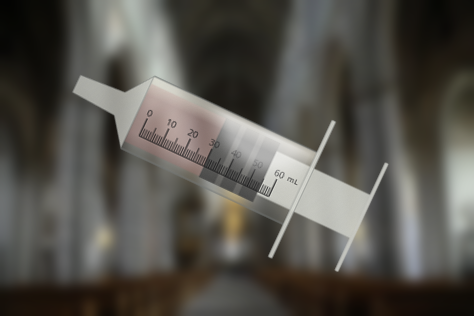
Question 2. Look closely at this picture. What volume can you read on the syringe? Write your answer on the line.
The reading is 30 mL
